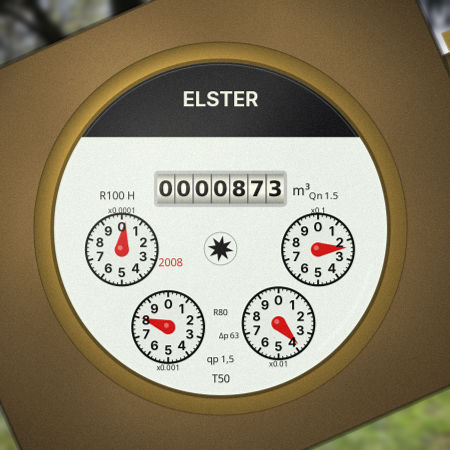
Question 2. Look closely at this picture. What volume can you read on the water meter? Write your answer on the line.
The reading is 873.2380 m³
